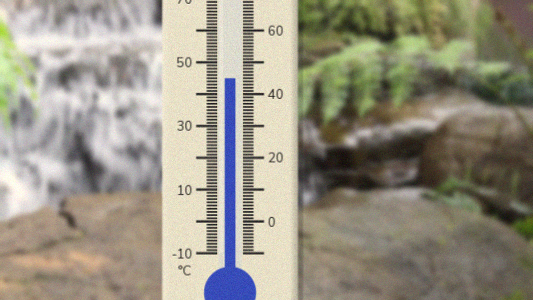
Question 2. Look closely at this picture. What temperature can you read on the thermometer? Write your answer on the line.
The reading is 45 °C
